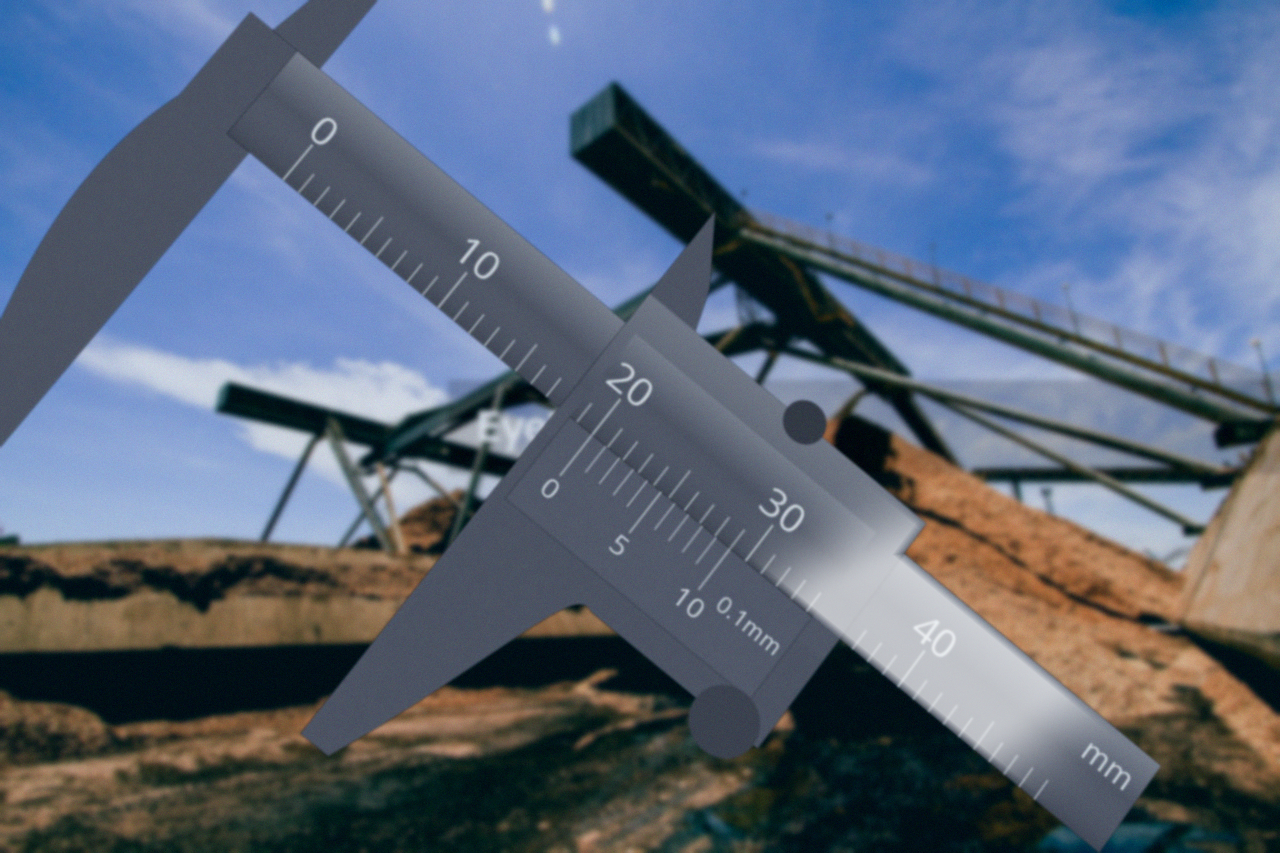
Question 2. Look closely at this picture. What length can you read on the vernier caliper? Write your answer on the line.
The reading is 20.0 mm
